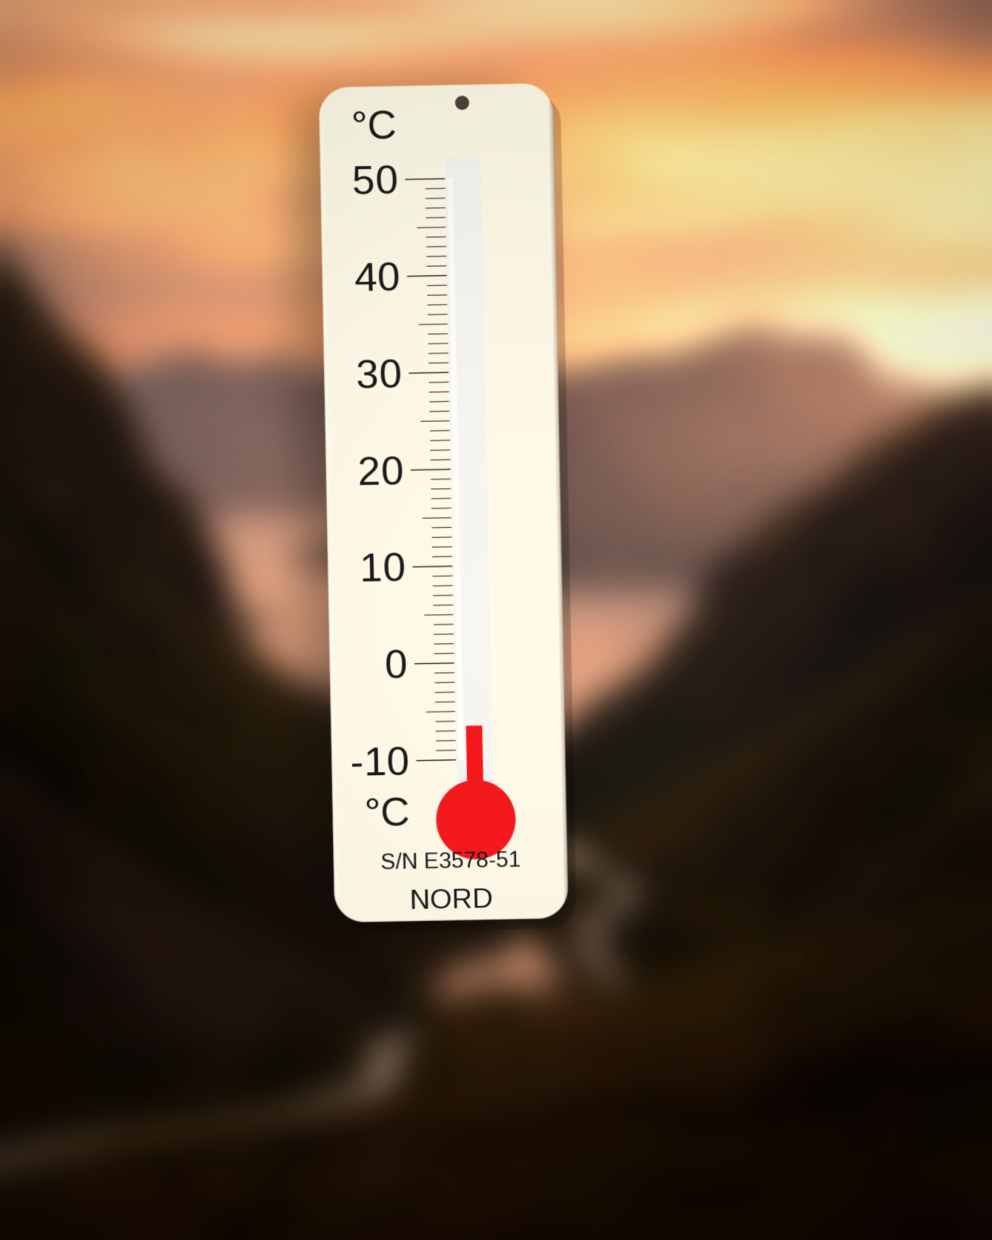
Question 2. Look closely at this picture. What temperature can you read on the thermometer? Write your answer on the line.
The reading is -6.5 °C
